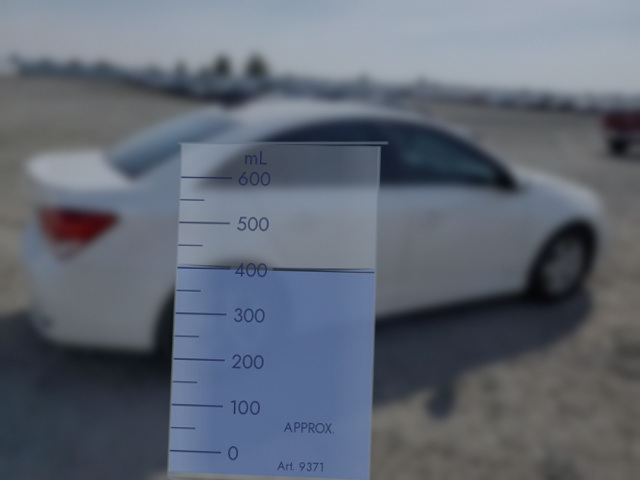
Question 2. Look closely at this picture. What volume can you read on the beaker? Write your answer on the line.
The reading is 400 mL
